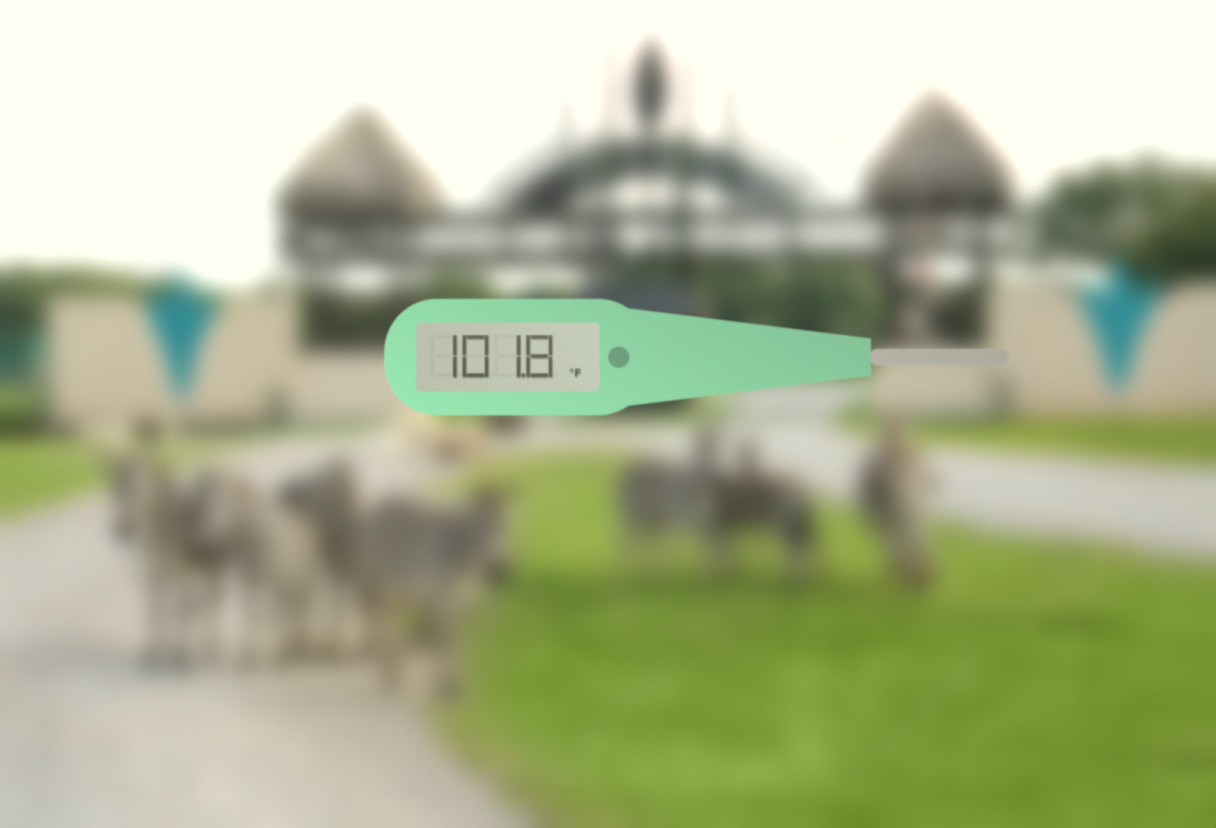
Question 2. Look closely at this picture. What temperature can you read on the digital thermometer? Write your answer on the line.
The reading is 101.8 °F
